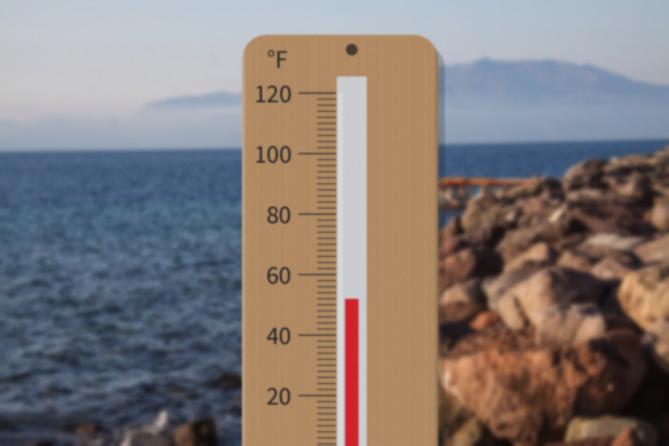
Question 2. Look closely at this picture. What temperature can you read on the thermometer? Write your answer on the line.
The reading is 52 °F
